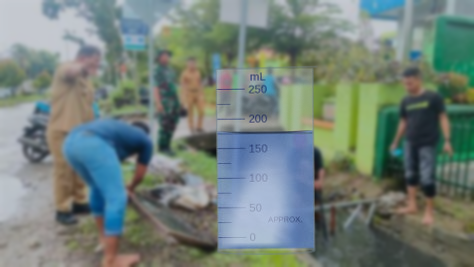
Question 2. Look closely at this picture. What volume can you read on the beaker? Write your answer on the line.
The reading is 175 mL
